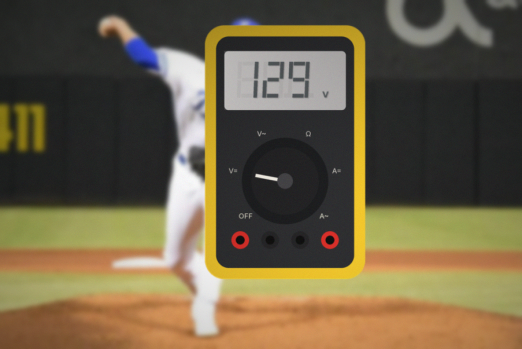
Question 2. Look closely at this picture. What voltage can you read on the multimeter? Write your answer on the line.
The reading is 129 V
